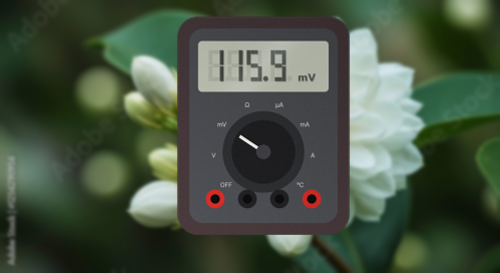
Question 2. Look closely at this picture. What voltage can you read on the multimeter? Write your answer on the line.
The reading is 115.9 mV
